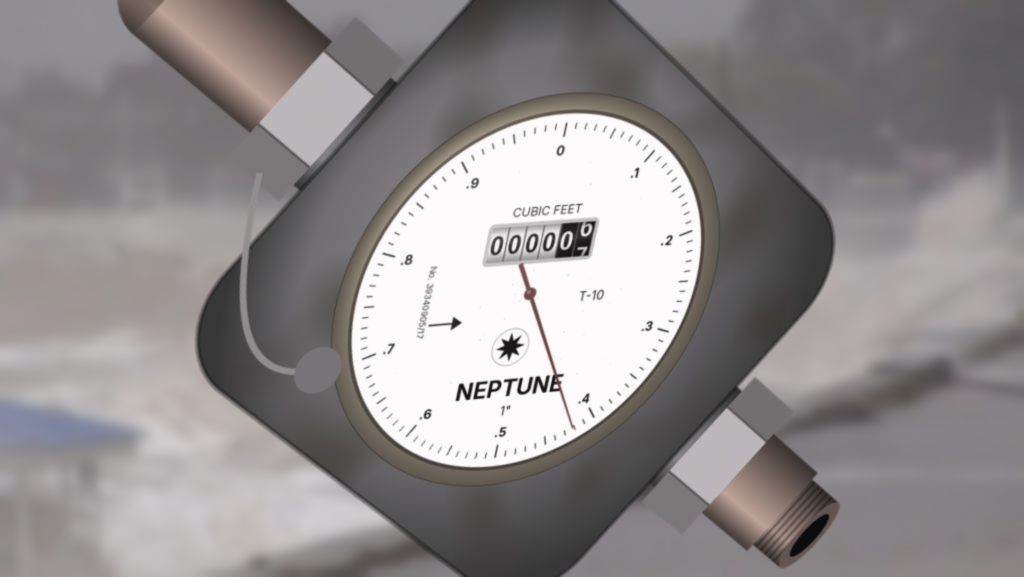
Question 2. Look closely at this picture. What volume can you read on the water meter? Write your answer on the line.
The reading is 6.42 ft³
